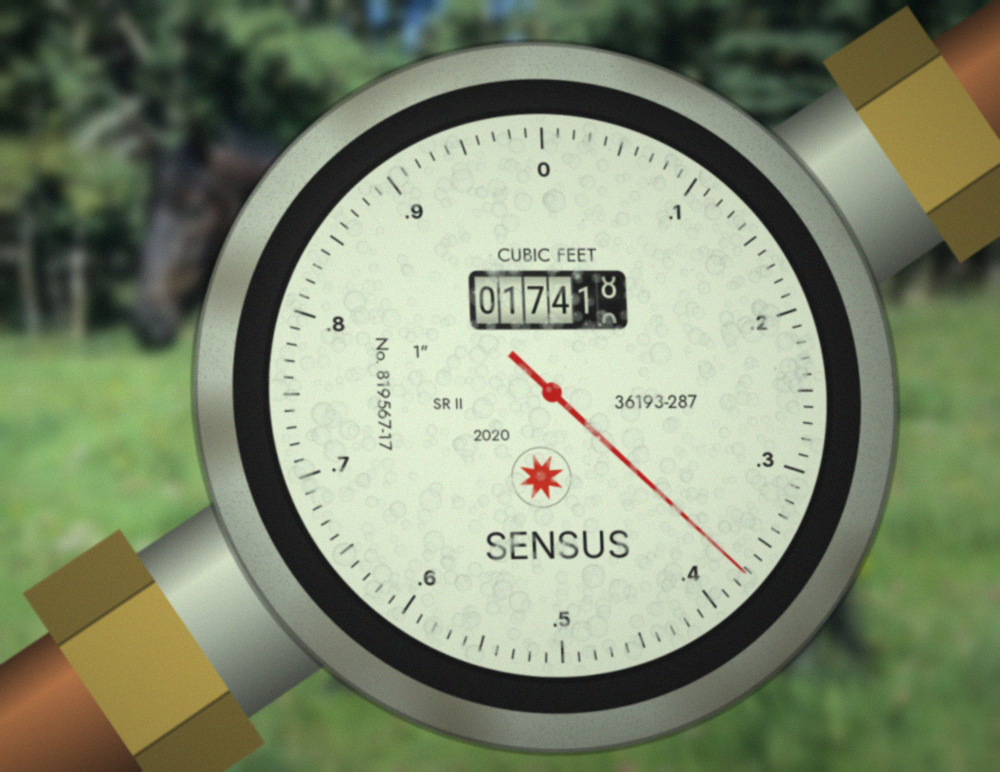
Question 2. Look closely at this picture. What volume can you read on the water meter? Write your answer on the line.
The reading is 17418.37 ft³
